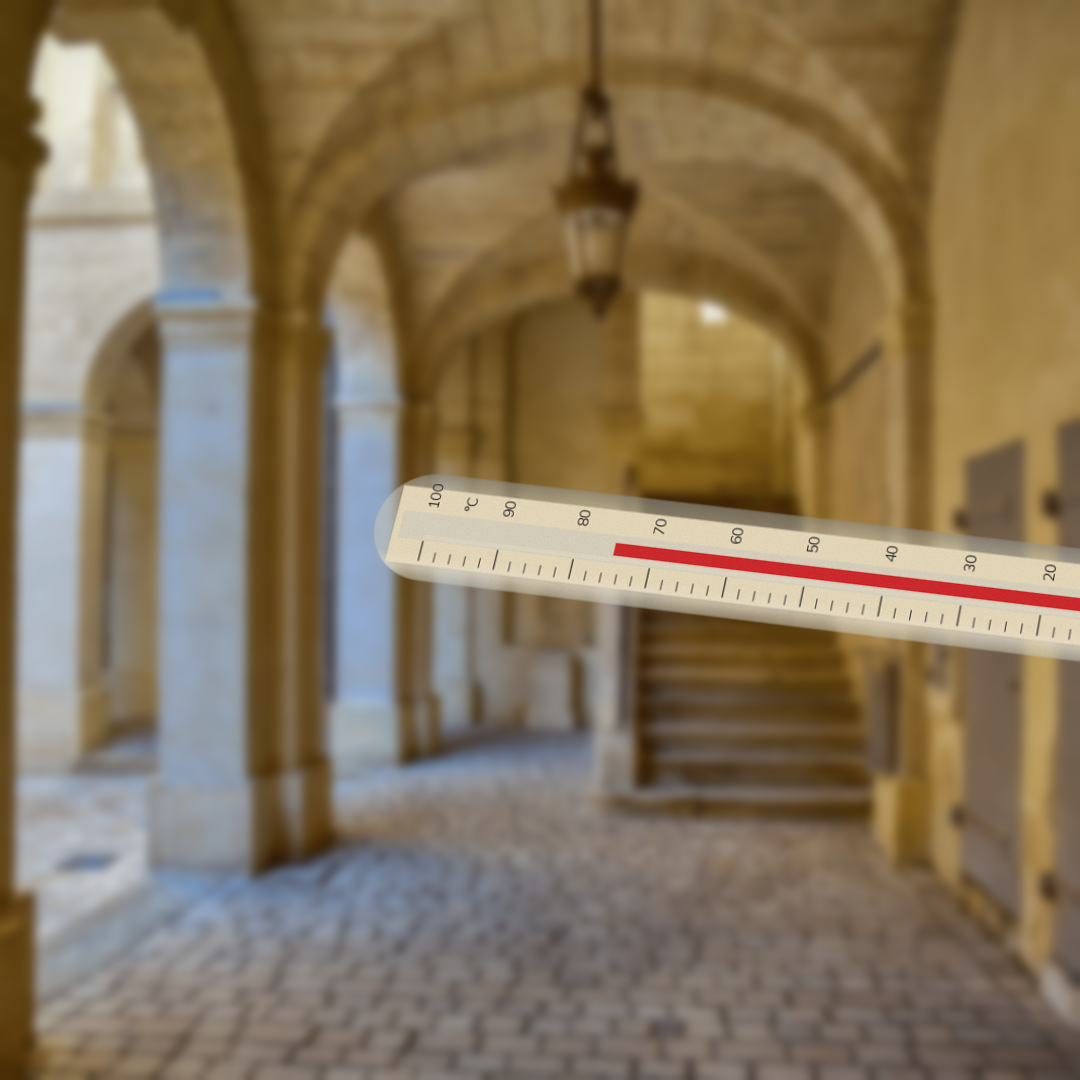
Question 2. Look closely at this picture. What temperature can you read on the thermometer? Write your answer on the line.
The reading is 75 °C
